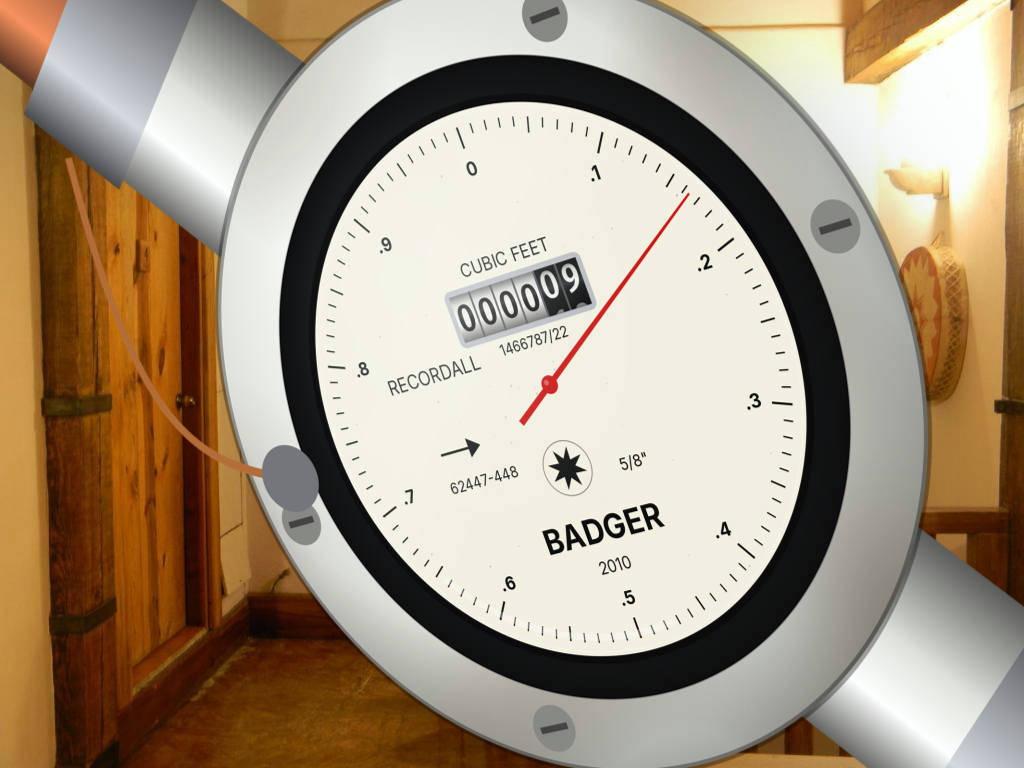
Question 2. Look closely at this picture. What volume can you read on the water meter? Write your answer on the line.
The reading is 9.16 ft³
